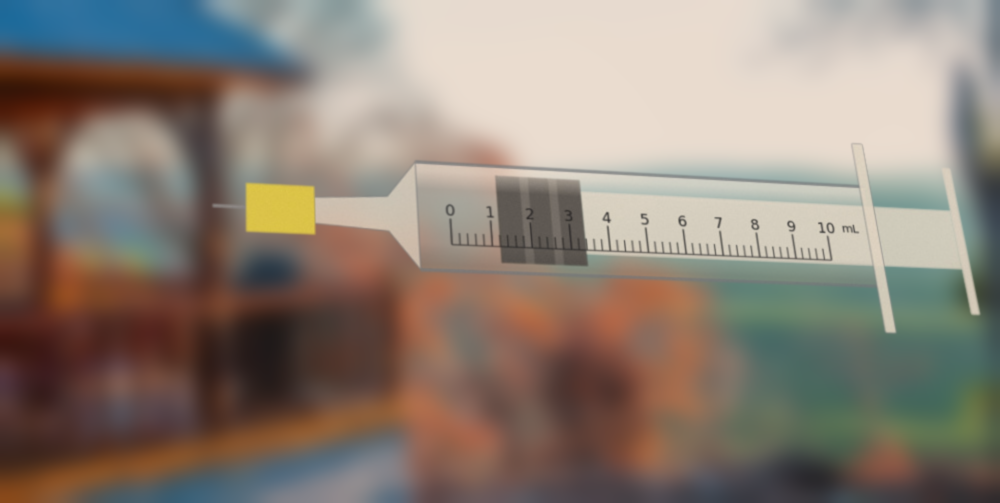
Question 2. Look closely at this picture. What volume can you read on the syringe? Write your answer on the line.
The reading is 1.2 mL
